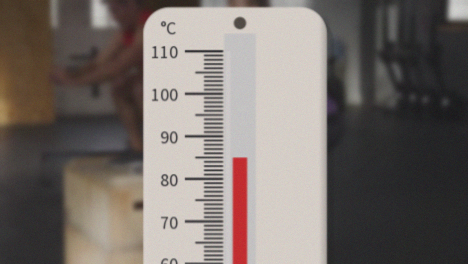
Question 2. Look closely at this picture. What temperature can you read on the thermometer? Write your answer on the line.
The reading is 85 °C
